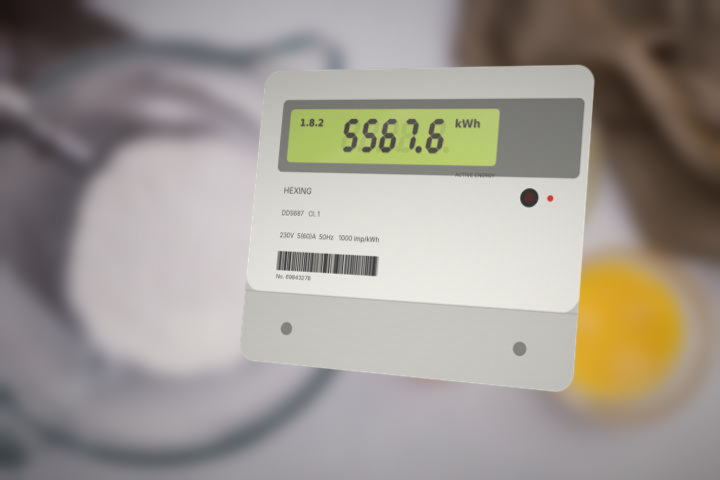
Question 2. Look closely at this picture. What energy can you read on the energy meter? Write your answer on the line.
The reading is 5567.6 kWh
